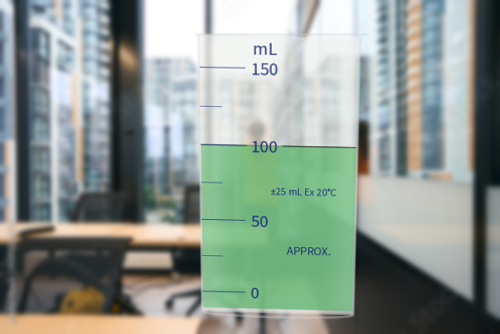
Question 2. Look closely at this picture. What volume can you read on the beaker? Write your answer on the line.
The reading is 100 mL
